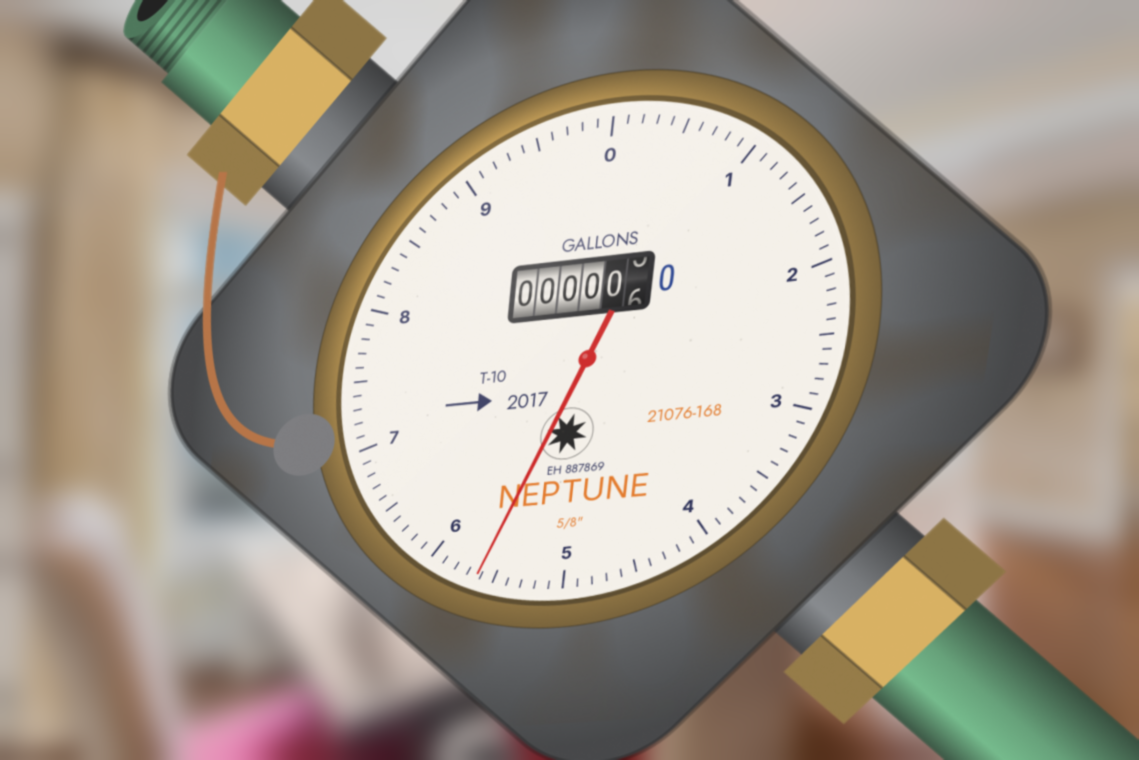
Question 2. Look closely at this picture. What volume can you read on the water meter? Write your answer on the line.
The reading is 55.6 gal
